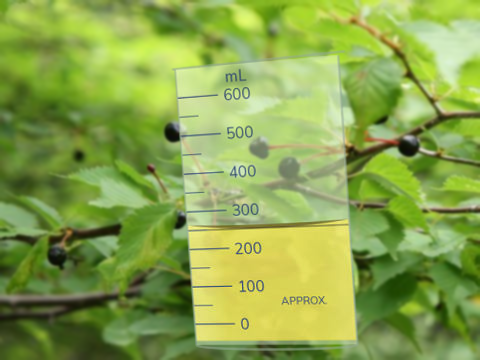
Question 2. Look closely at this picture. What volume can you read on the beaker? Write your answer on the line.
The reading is 250 mL
